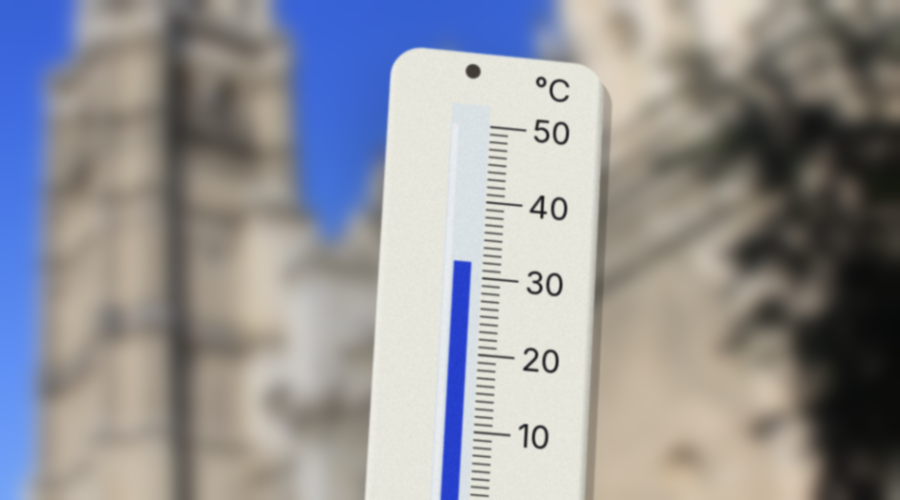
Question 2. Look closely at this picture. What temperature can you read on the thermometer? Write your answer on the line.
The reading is 32 °C
